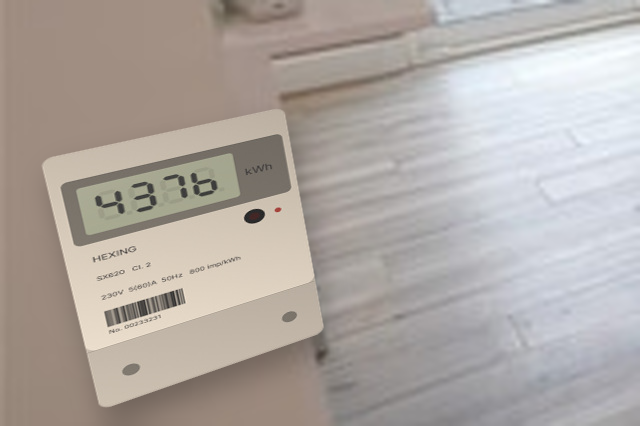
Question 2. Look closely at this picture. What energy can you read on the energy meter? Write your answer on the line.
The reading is 4376 kWh
